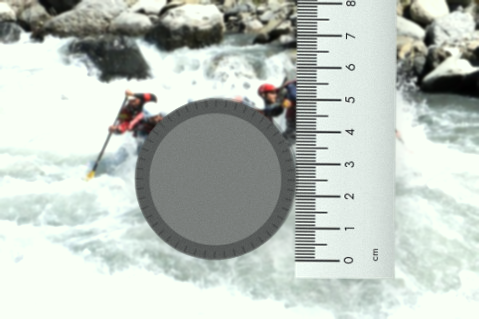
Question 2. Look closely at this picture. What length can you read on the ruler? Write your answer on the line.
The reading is 5 cm
